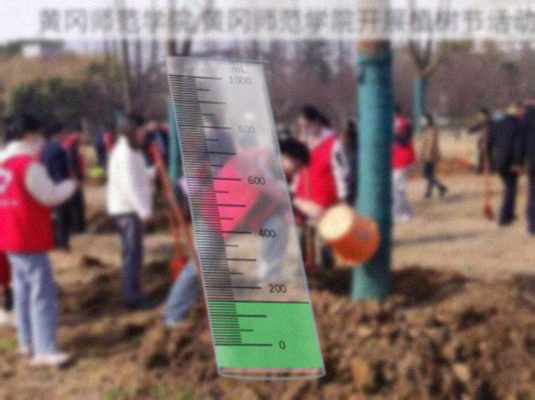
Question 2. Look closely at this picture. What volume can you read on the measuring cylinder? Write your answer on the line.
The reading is 150 mL
